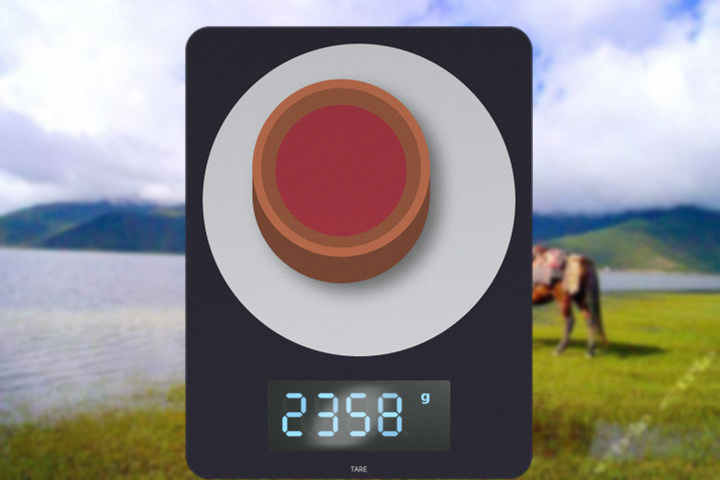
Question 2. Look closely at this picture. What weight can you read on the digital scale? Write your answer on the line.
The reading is 2358 g
